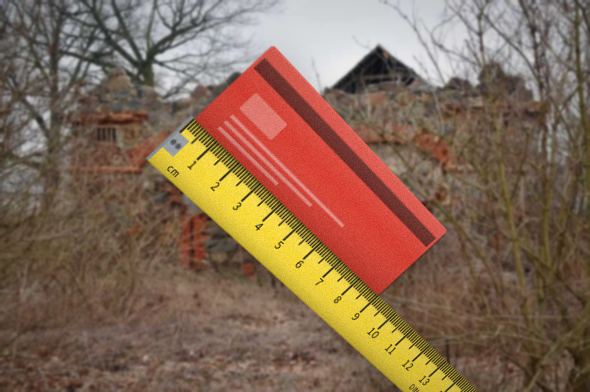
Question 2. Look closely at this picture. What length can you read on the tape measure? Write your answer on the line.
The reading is 9 cm
